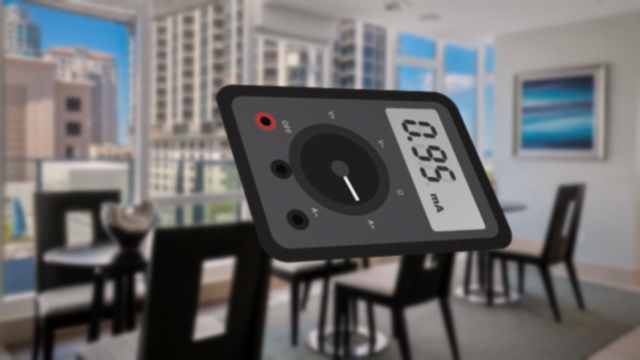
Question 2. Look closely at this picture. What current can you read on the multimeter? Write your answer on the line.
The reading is 0.95 mA
